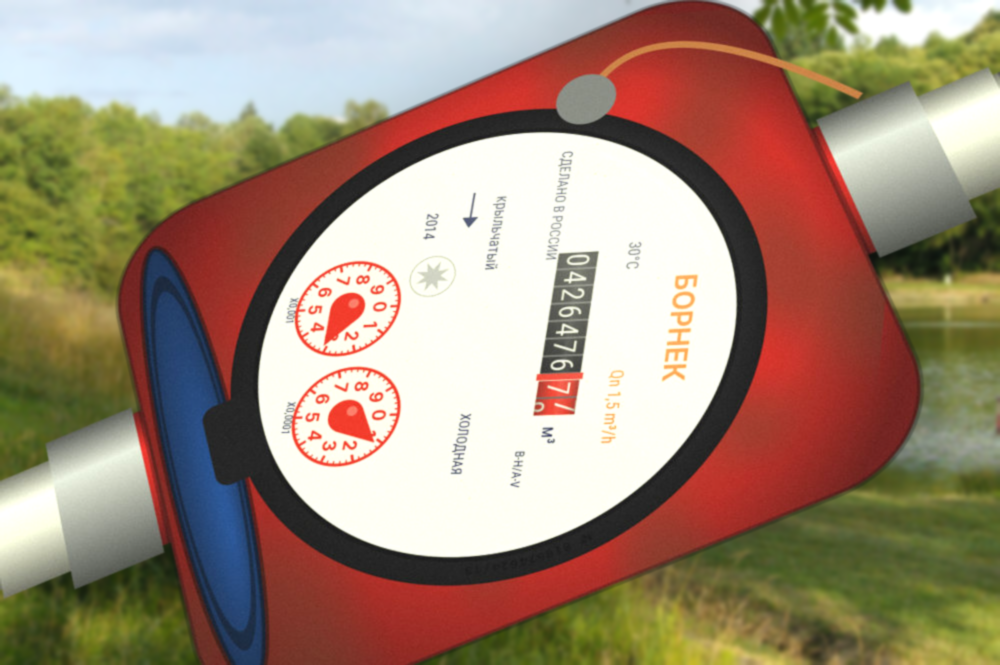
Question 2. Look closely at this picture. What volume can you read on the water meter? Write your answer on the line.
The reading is 426476.7731 m³
